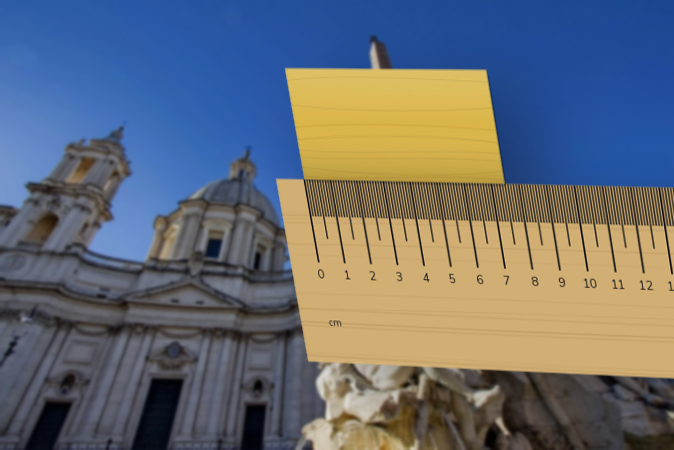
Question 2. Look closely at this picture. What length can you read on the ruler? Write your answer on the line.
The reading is 7.5 cm
